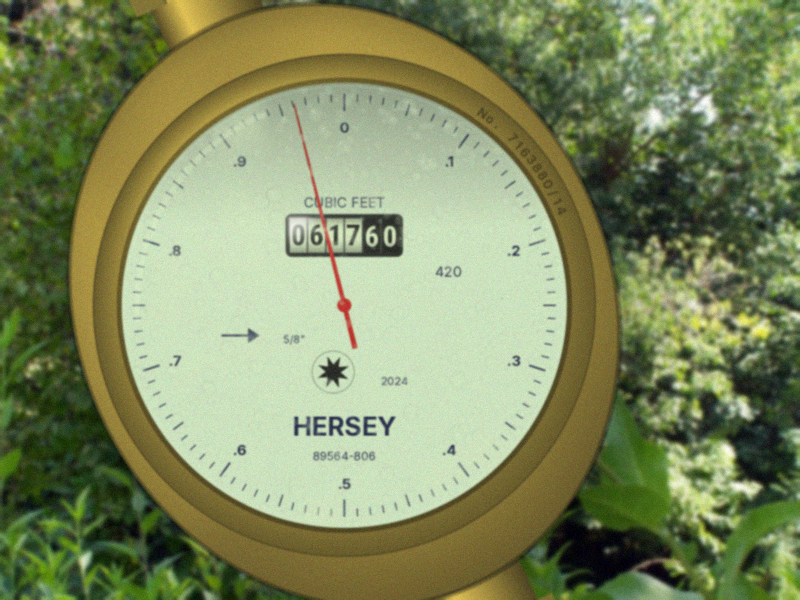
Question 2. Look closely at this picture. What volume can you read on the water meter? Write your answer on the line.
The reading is 61759.96 ft³
